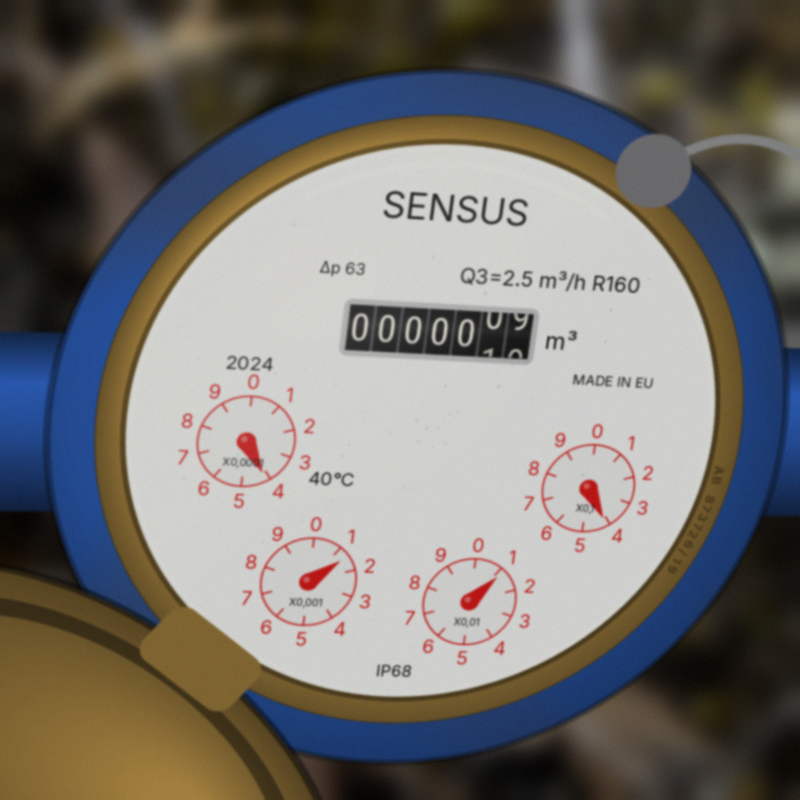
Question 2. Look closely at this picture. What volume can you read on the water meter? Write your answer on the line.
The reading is 9.4114 m³
